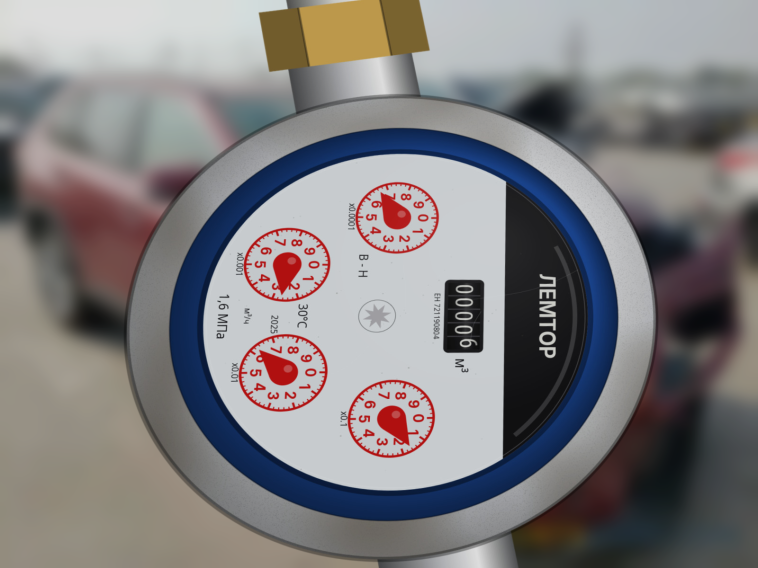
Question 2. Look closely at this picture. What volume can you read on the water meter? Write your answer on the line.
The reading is 6.1626 m³
